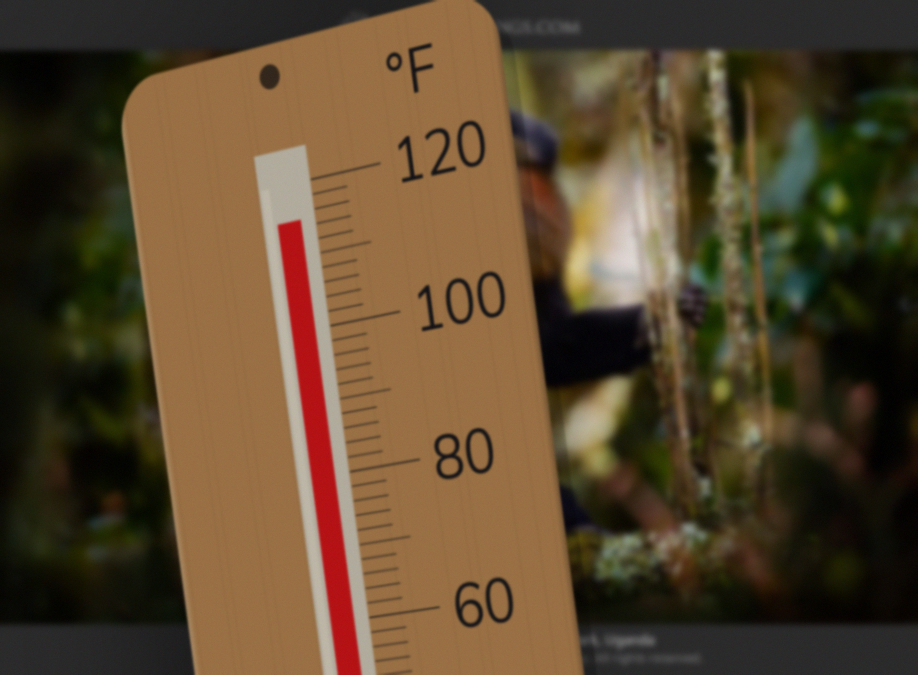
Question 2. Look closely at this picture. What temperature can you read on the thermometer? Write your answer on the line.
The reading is 115 °F
